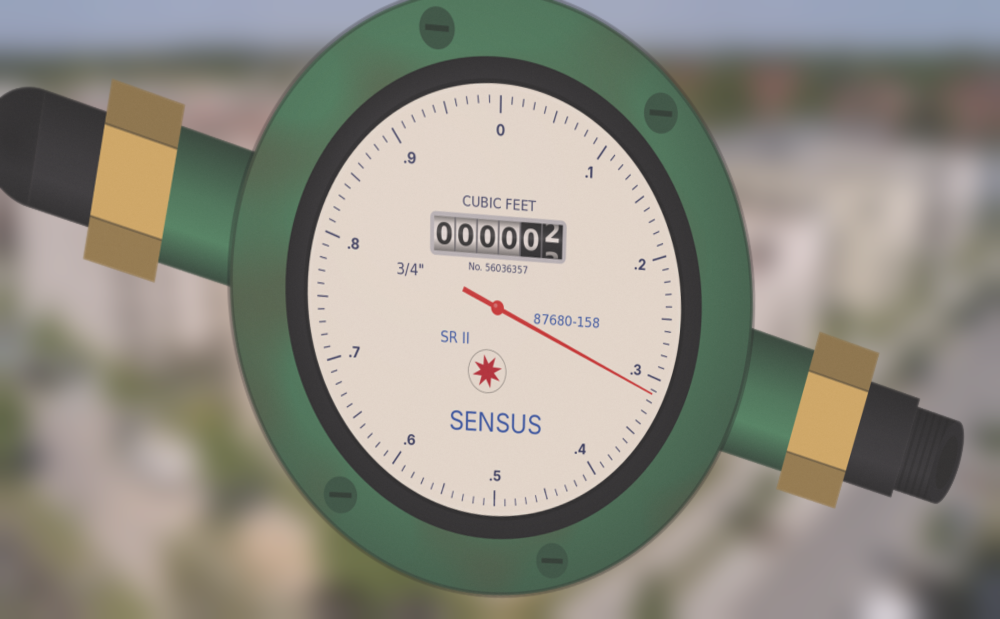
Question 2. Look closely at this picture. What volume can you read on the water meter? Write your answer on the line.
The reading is 2.31 ft³
